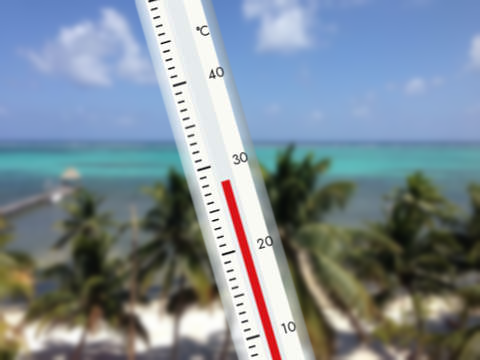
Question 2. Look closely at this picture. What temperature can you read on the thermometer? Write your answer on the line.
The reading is 28 °C
